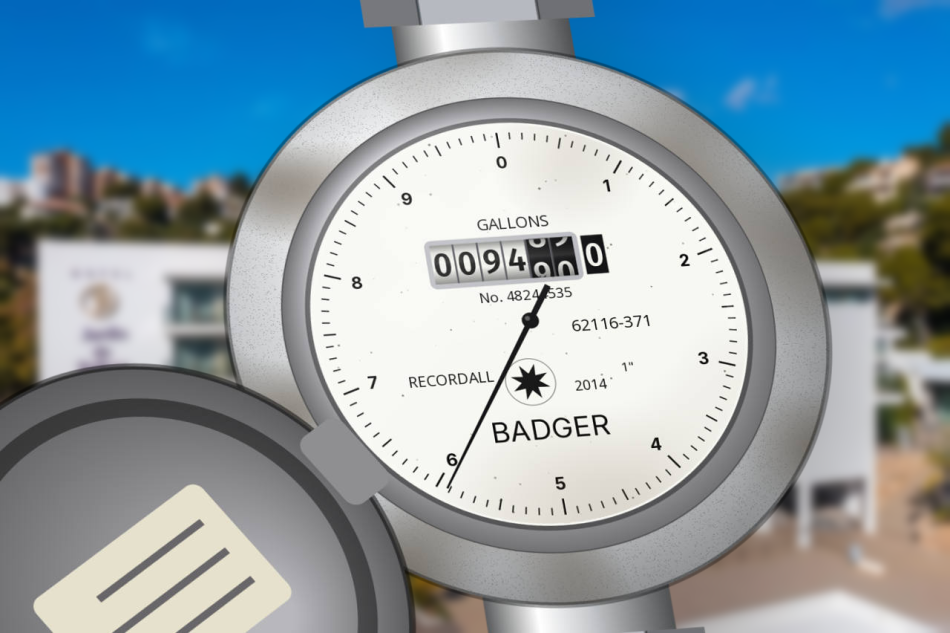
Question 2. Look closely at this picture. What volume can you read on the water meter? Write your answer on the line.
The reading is 94895.9 gal
